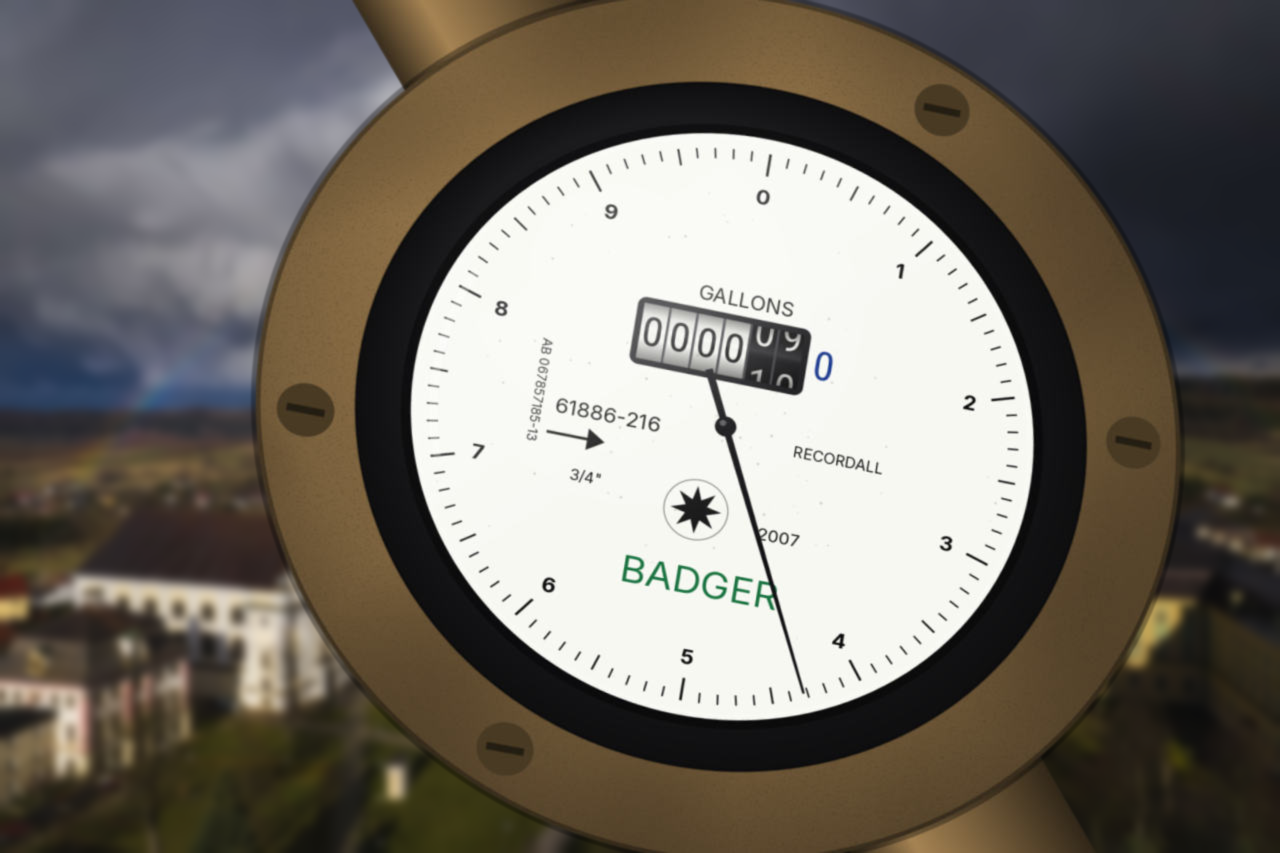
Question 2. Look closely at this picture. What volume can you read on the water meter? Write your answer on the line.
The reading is 94.3 gal
